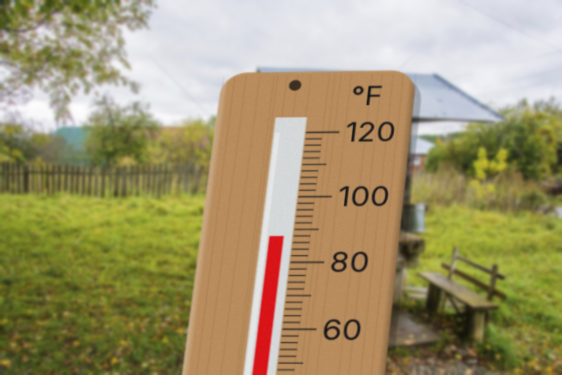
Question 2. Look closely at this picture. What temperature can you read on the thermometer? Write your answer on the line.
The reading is 88 °F
